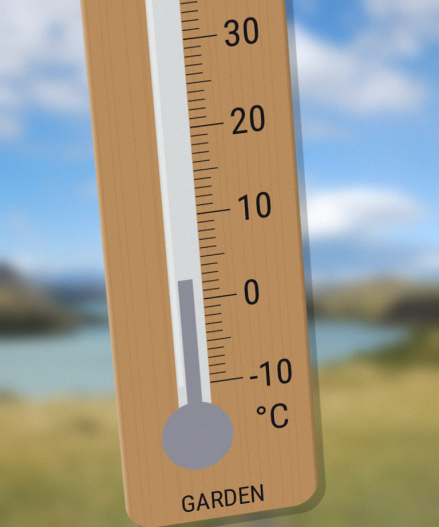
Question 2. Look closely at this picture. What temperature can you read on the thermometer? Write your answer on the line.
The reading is 2.5 °C
